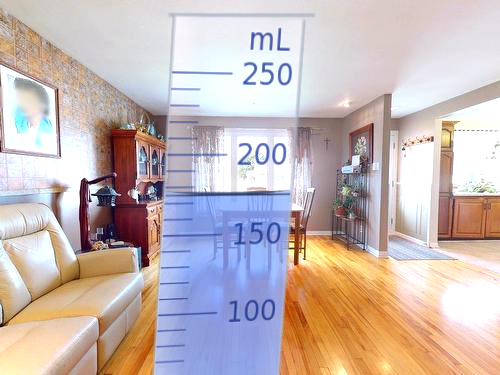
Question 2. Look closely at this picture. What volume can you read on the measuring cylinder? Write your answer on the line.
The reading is 175 mL
